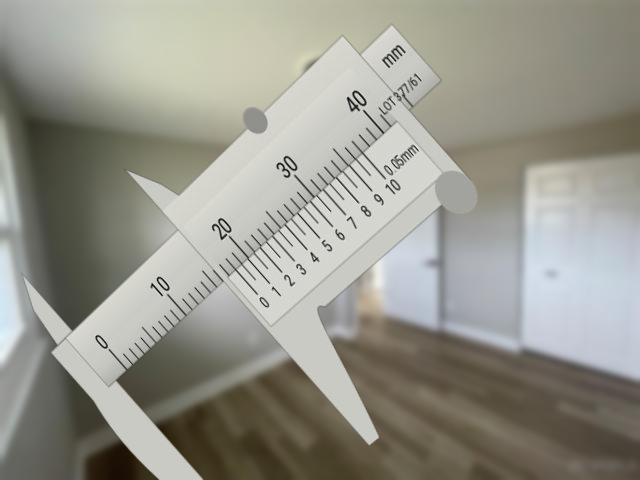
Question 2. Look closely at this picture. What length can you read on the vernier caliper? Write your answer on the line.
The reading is 18.0 mm
